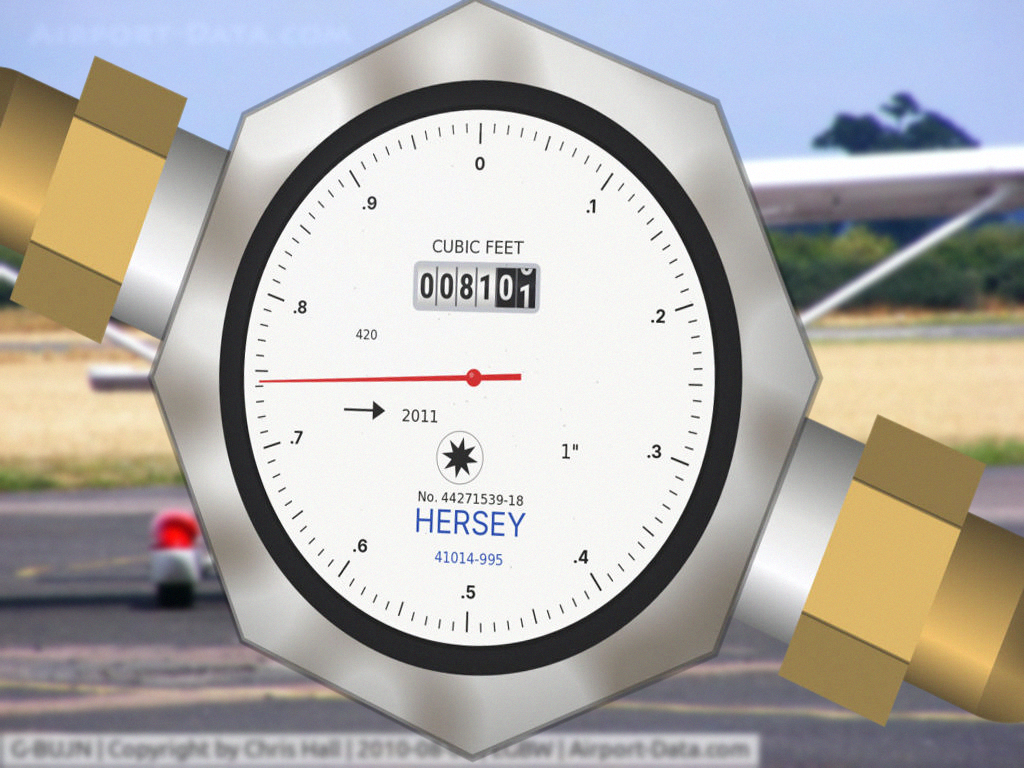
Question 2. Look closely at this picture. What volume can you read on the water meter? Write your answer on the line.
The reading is 8100.74 ft³
